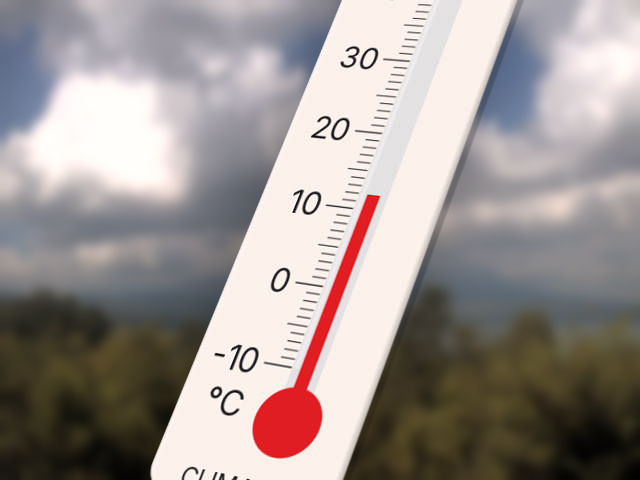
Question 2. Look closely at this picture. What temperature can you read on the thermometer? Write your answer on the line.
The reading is 12 °C
